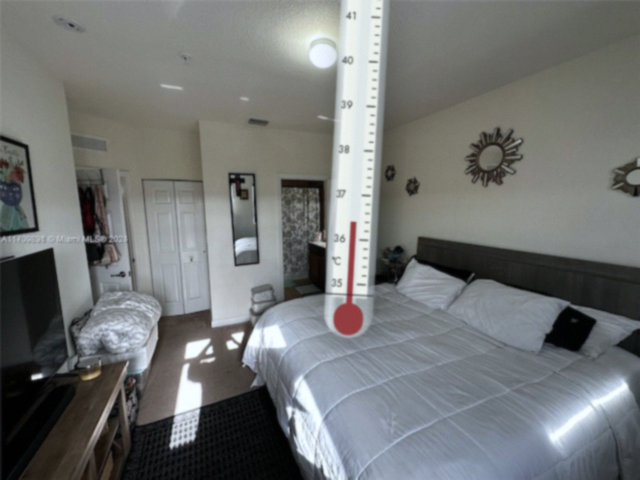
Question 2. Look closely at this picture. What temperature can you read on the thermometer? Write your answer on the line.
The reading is 36.4 °C
